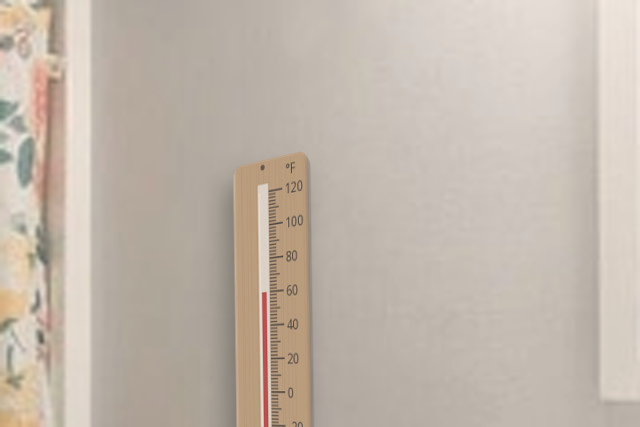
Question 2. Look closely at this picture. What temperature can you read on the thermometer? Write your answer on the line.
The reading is 60 °F
